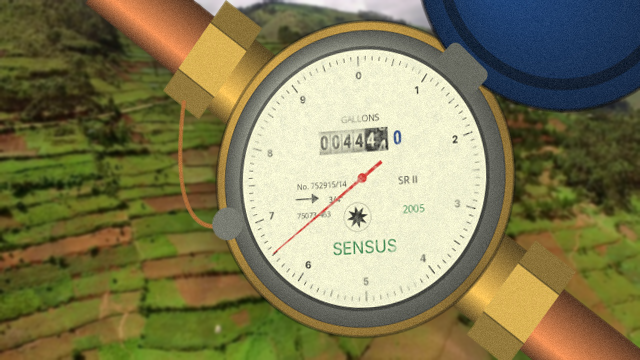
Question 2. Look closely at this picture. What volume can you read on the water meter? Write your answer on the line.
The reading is 44436.5 gal
